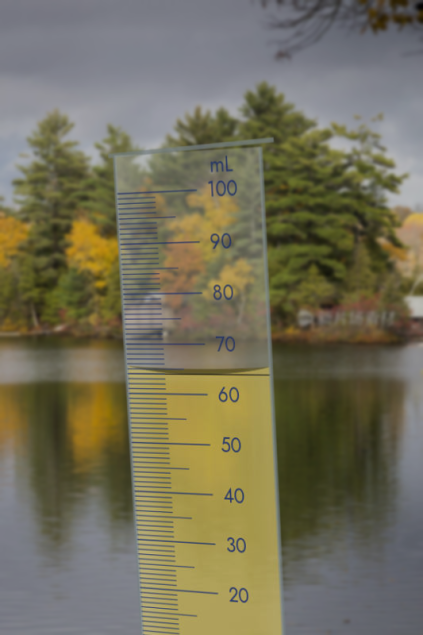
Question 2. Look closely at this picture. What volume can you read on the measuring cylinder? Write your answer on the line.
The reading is 64 mL
